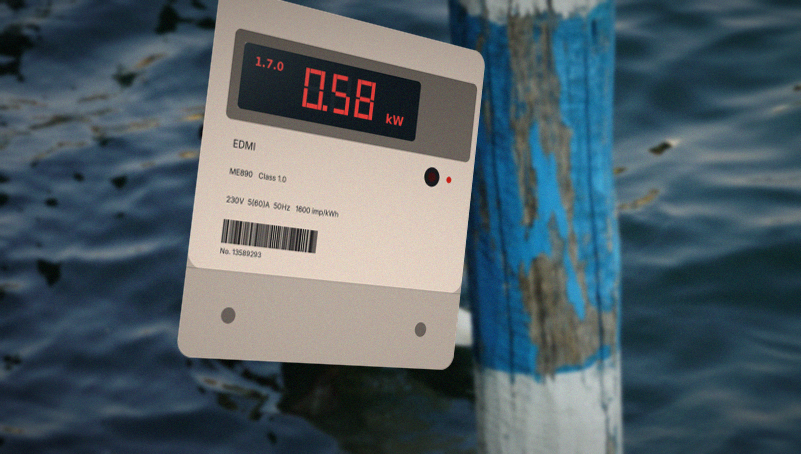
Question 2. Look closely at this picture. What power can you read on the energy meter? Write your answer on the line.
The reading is 0.58 kW
